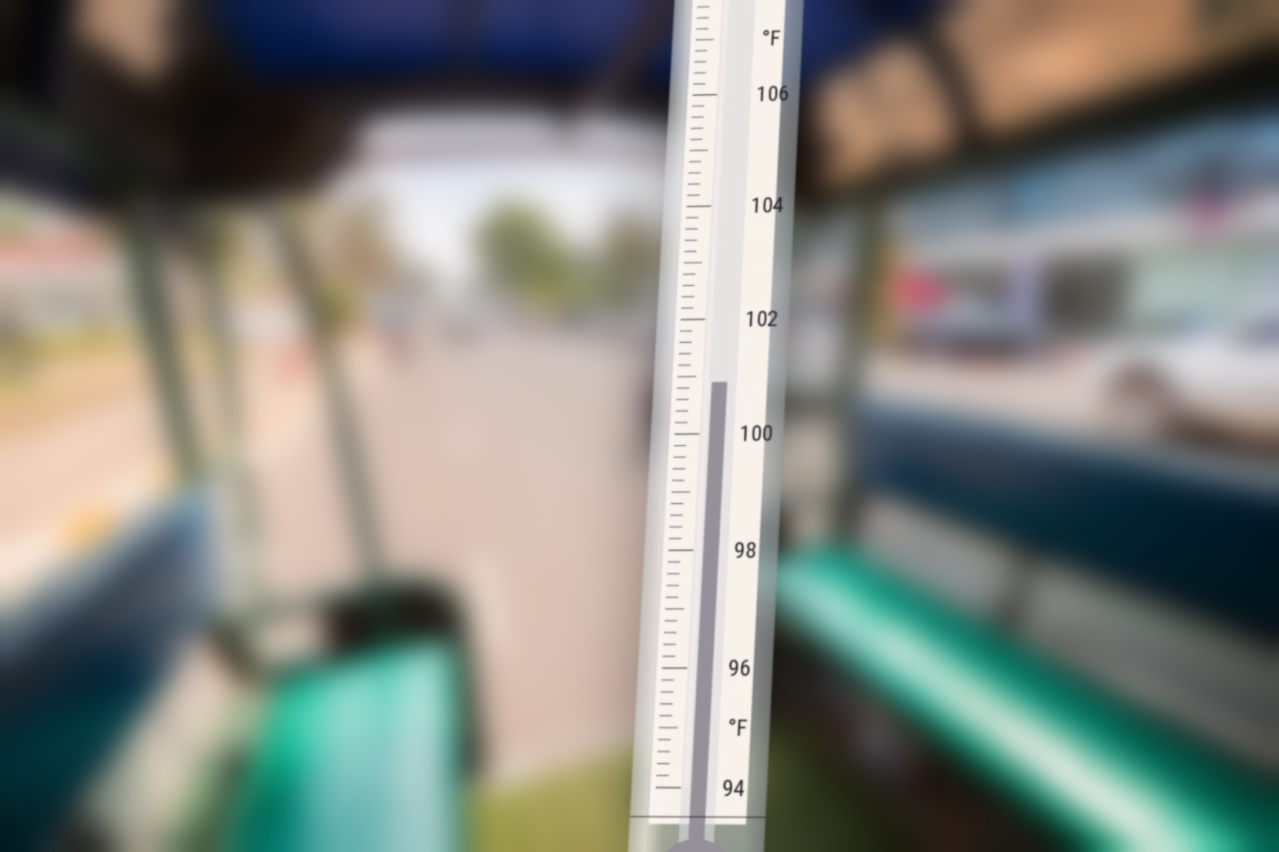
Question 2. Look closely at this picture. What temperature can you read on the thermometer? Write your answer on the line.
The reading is 100.9 °F
